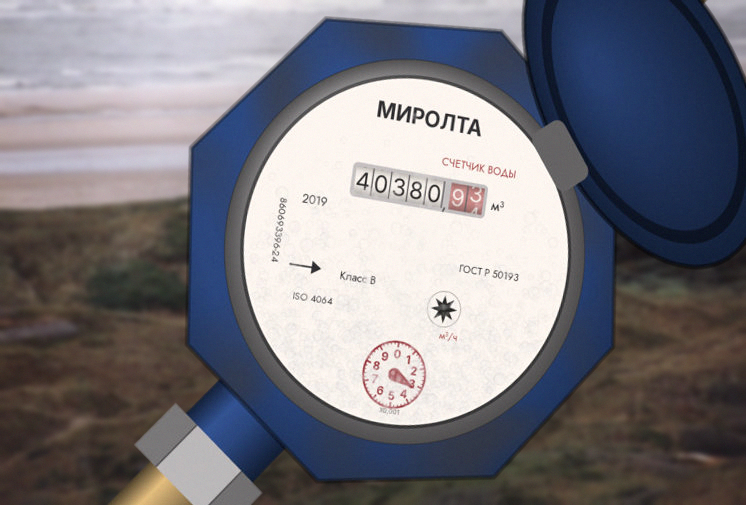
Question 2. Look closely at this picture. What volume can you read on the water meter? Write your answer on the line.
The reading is 40380.933 m³
